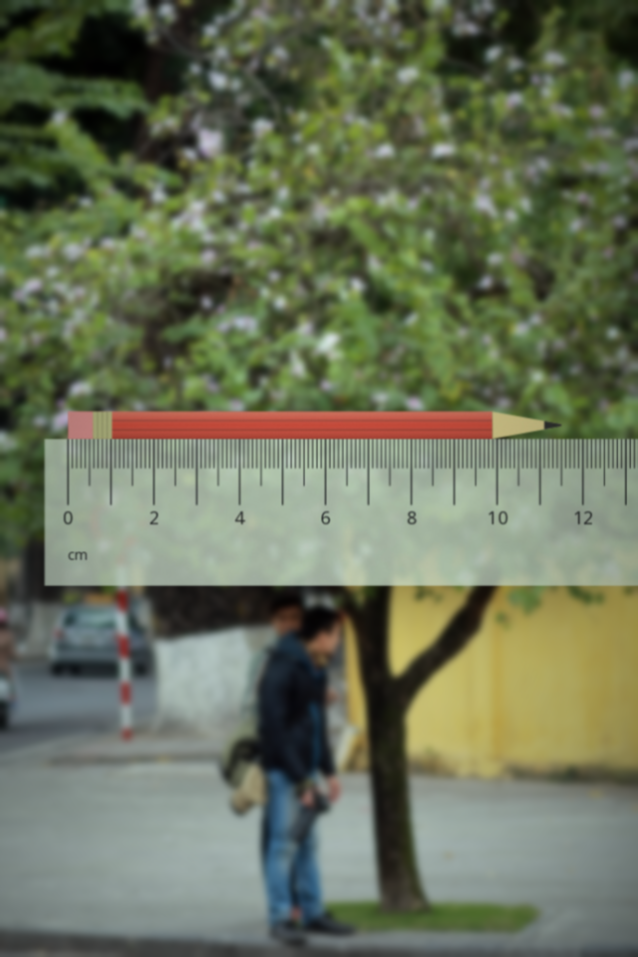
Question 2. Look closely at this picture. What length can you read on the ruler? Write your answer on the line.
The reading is 11.5 cm
